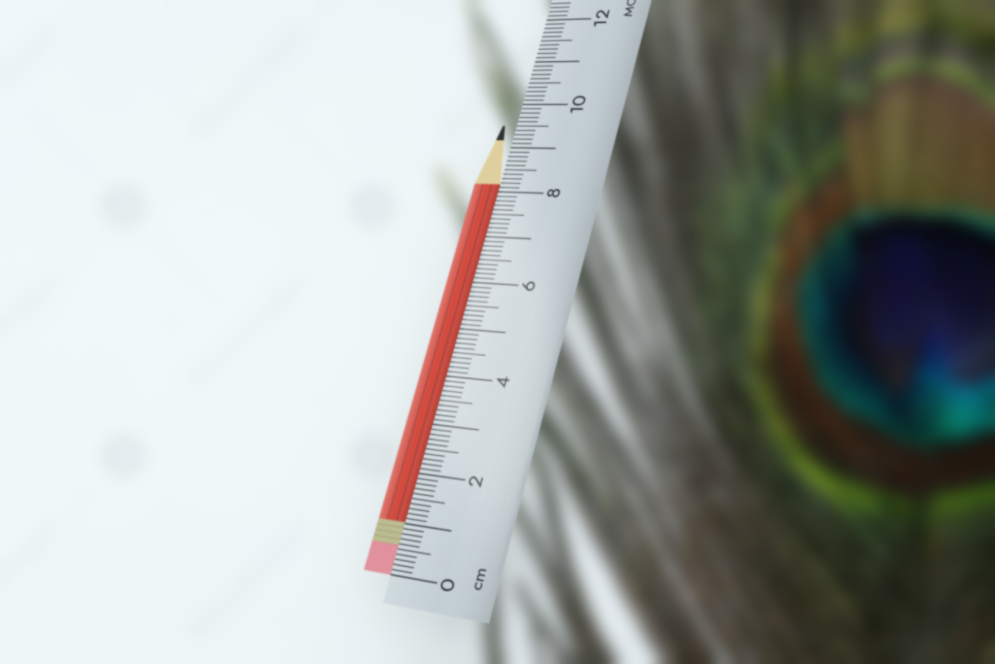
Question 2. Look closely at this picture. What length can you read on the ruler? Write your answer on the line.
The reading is 9.5 cm
